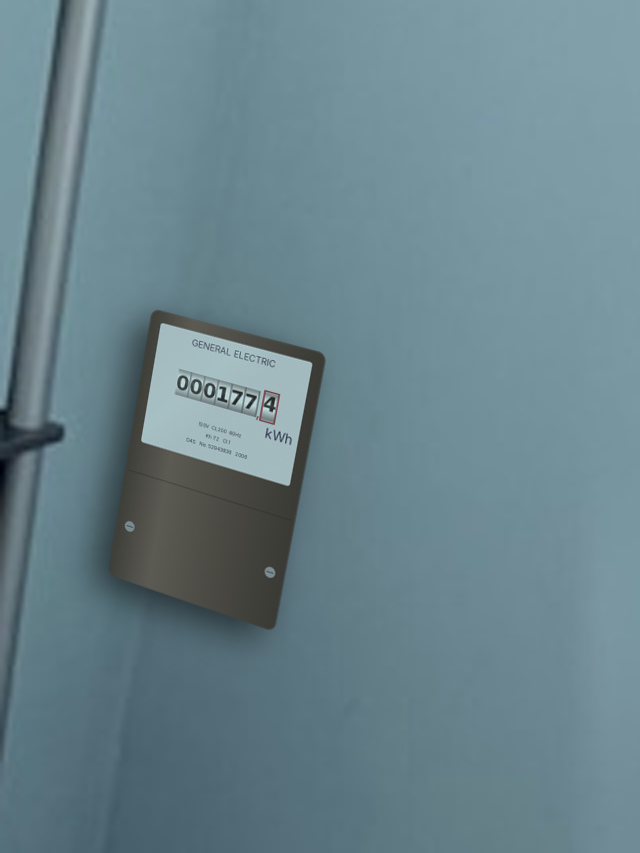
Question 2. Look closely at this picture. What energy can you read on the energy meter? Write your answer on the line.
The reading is 177.4 kWh
